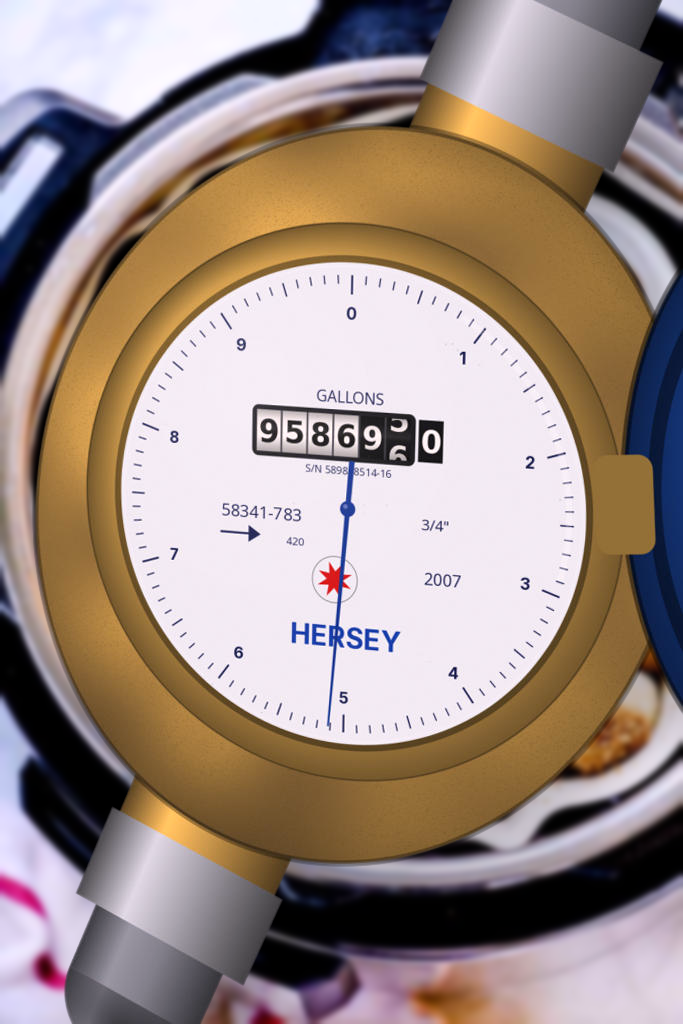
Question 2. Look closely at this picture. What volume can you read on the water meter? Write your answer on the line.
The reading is 9586955.1 gal
